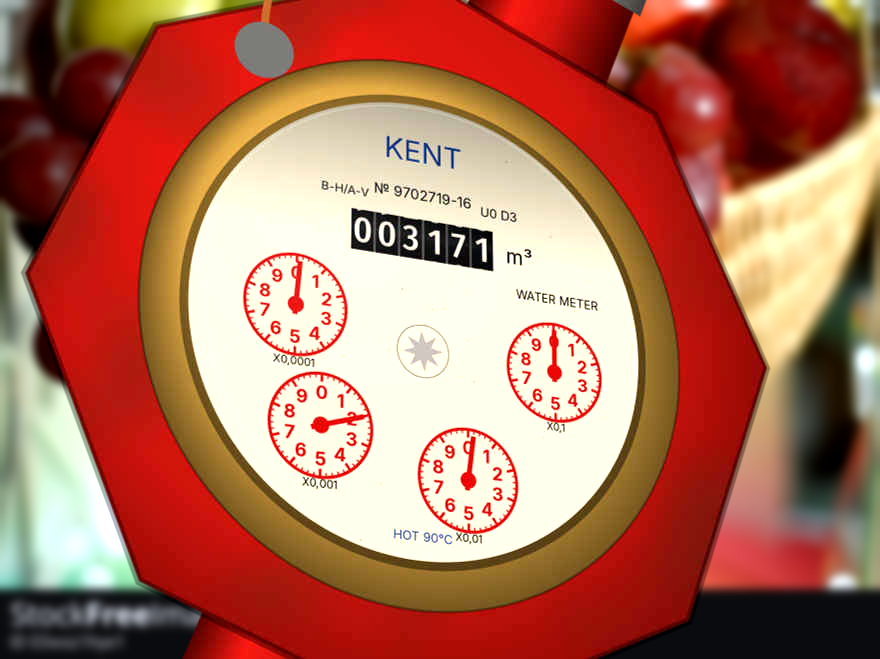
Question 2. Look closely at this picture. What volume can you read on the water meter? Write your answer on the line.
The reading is 3171.0020 m³
